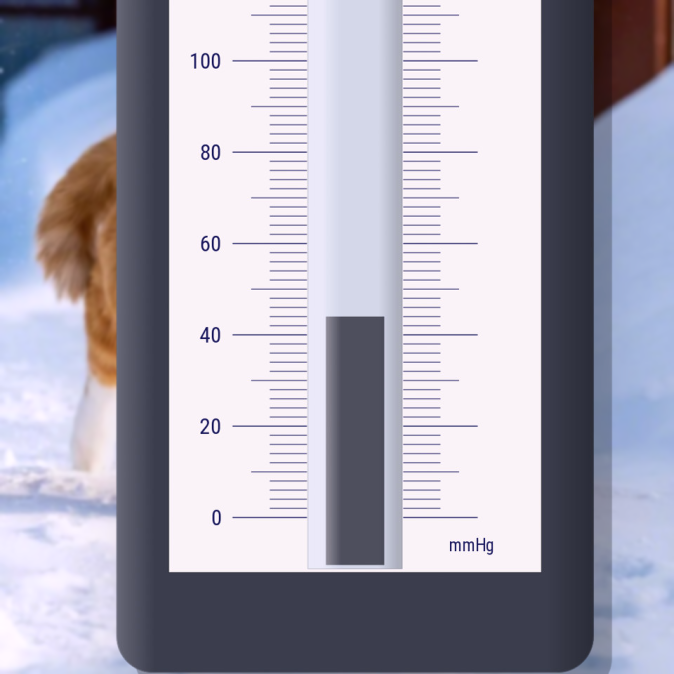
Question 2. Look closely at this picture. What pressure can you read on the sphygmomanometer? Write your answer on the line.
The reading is 44 mmHg
